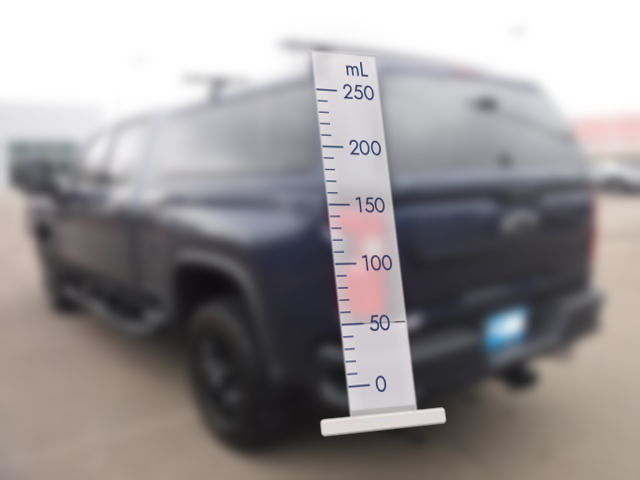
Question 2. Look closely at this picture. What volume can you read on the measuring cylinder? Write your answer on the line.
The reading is 50 mL
